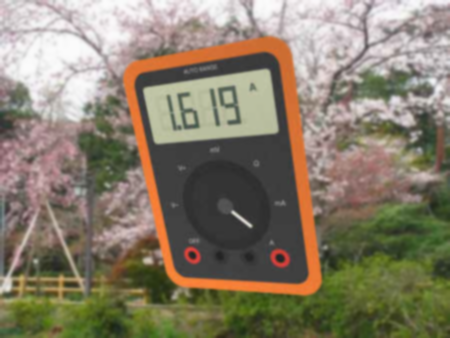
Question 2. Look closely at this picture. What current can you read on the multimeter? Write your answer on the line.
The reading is 1.619 A
